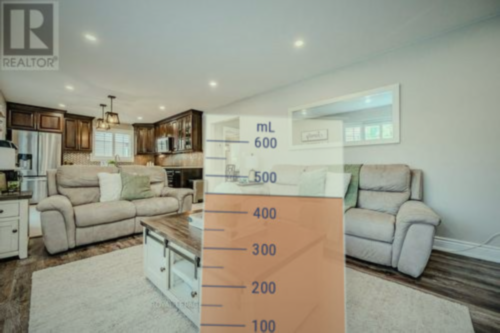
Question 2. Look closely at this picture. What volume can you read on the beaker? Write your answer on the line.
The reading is 450 mL
